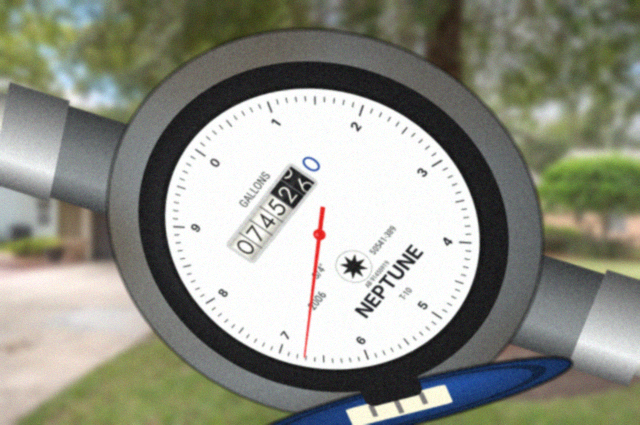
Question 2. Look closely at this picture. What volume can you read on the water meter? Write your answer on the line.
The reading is 745256.7 gal
